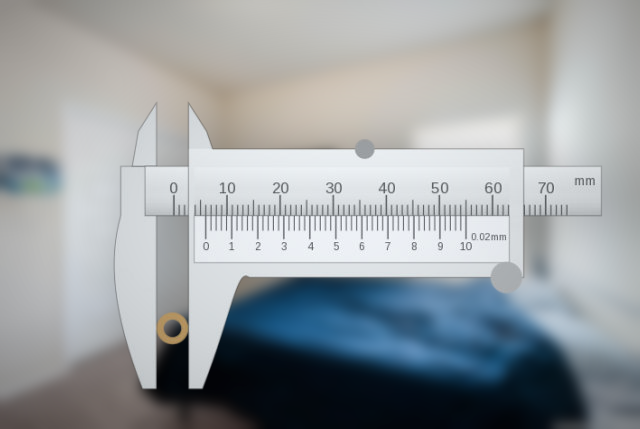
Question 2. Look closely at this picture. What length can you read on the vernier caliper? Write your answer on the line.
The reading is 6.0 mm
